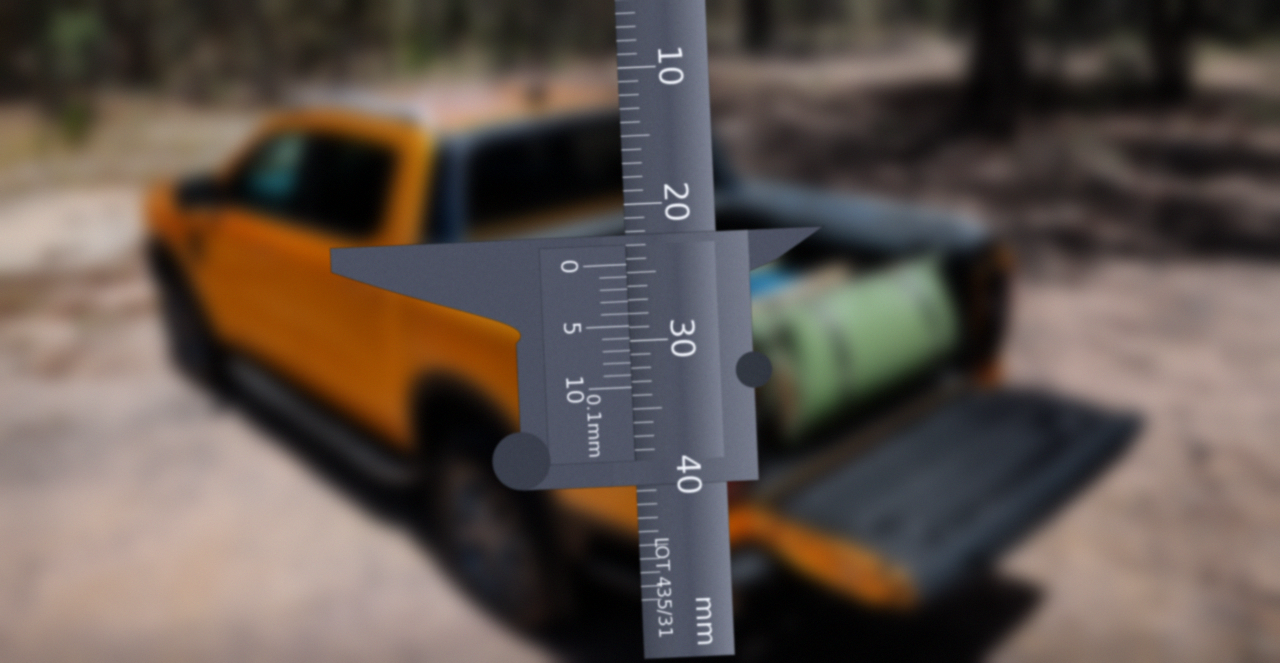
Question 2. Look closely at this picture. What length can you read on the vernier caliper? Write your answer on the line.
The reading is 24.4 mm
